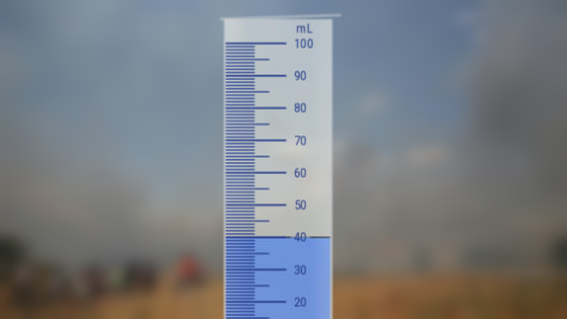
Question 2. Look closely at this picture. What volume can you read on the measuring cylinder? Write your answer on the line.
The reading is 40 mL
